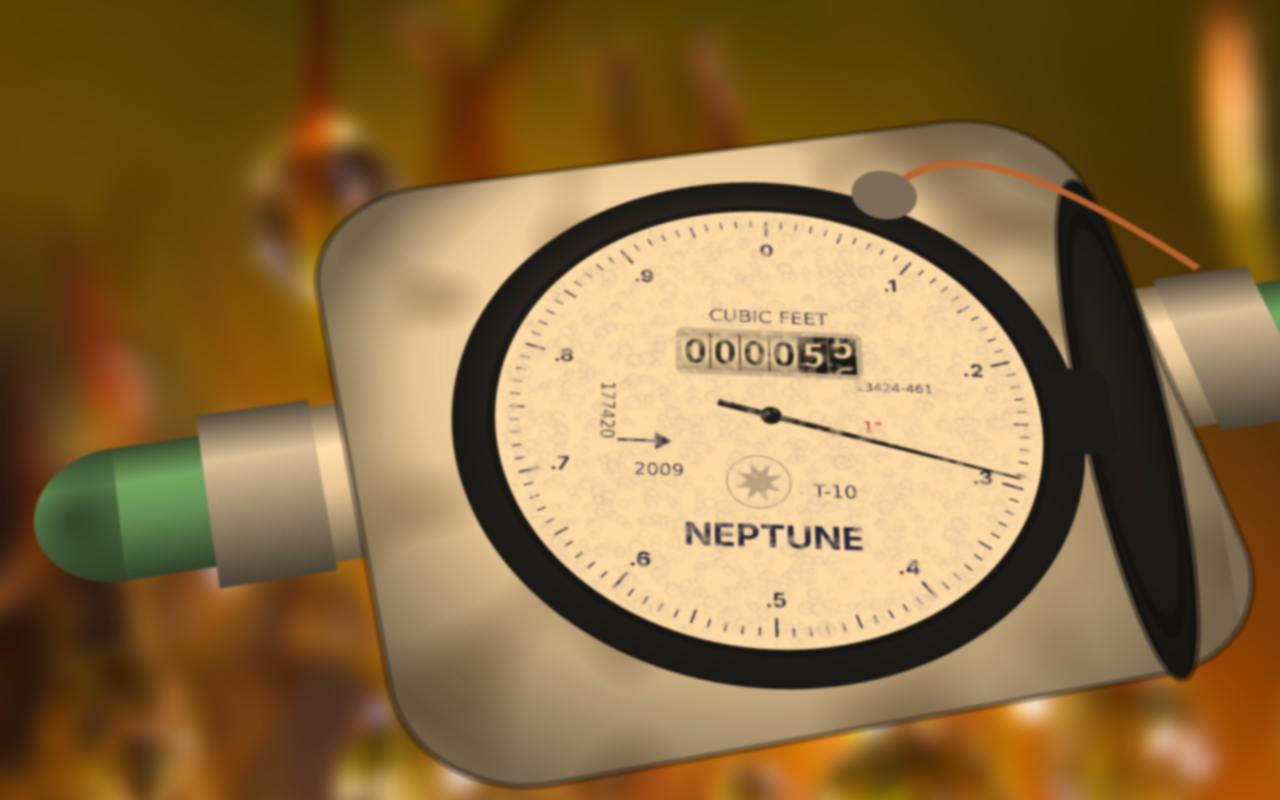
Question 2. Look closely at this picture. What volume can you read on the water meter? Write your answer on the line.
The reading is 55.29 ft³
